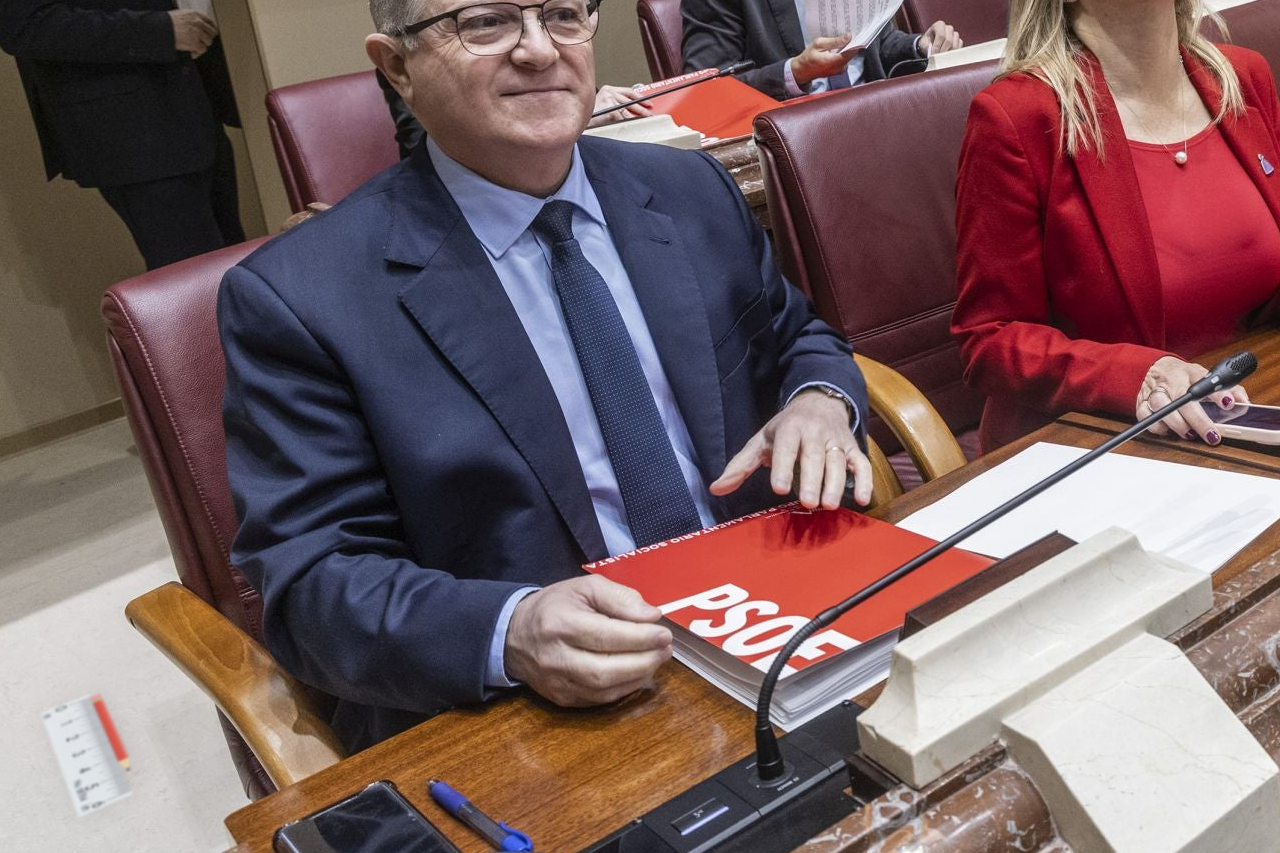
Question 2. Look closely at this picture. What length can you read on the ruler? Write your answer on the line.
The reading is 5 in
